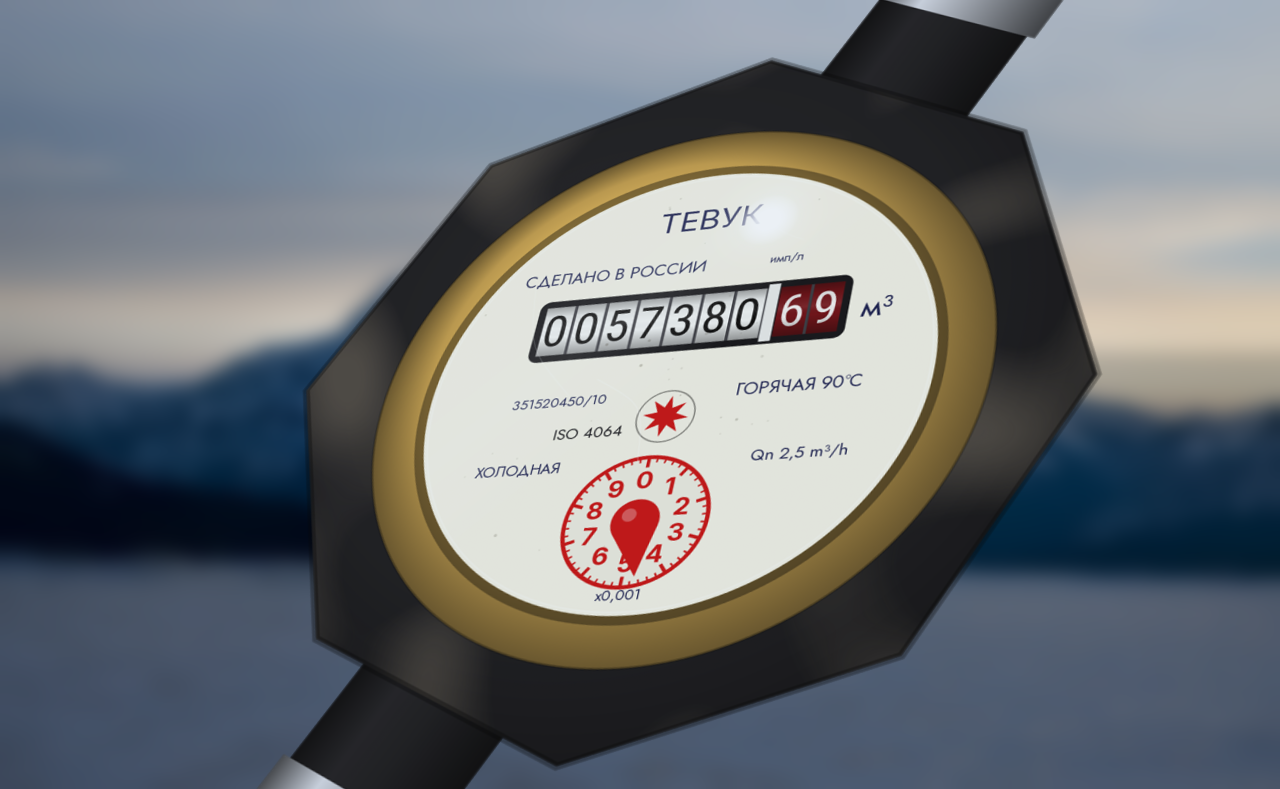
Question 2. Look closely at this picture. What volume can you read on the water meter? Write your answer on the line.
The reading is 57380.694 m³
